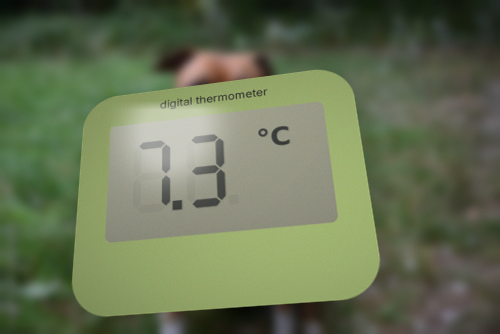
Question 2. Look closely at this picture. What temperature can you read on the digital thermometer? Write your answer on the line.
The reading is 7.3 °C
